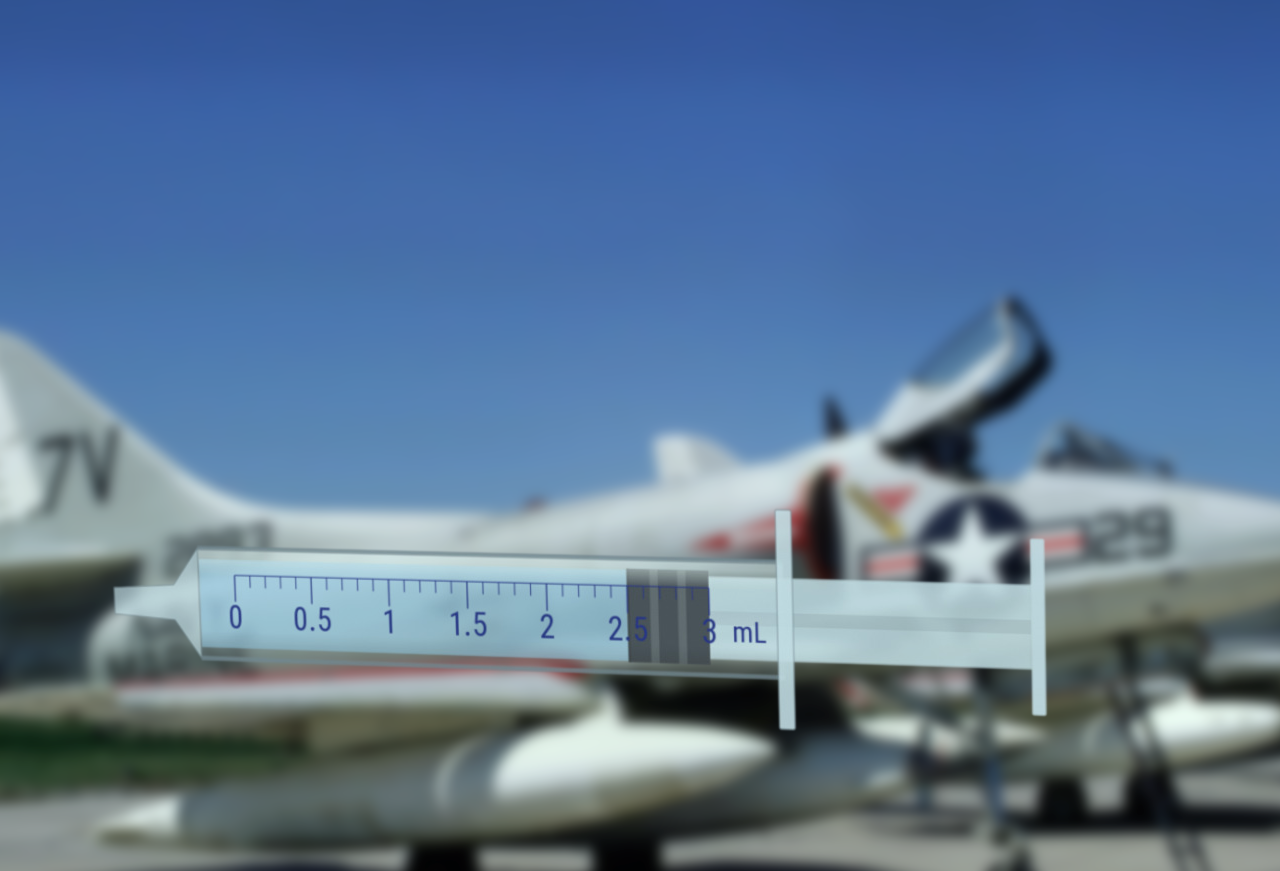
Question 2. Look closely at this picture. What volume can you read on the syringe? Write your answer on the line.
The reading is 2.5 mL
